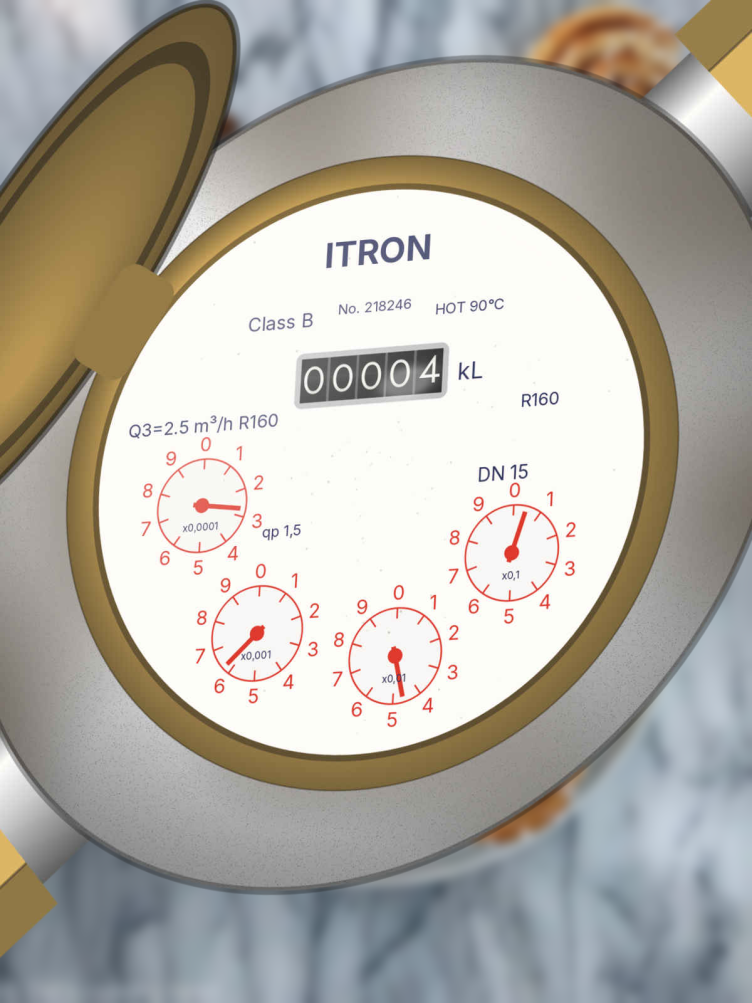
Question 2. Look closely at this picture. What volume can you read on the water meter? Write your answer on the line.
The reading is 4.0462 kL
